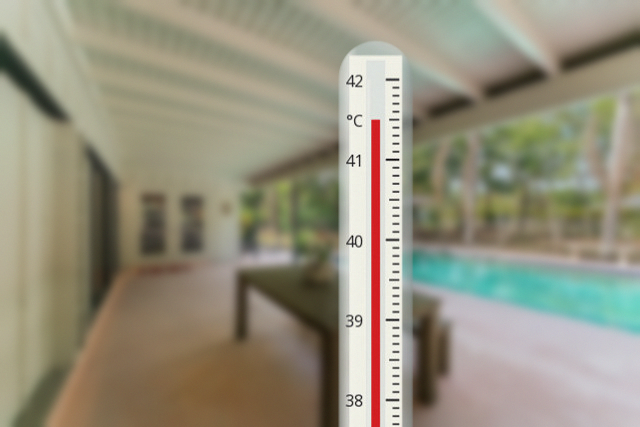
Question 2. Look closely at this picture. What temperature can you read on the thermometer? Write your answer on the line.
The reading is 41.5 °C
